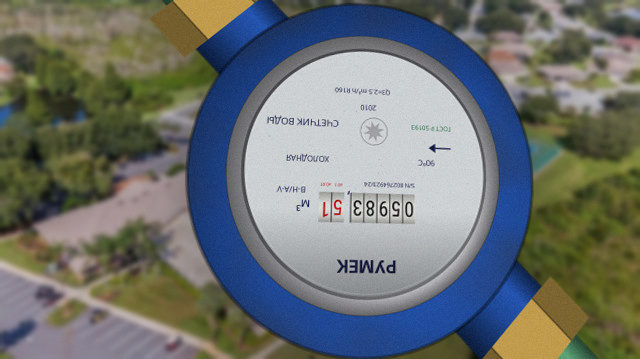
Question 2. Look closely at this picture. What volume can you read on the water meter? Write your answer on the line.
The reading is 5983.51 m³
